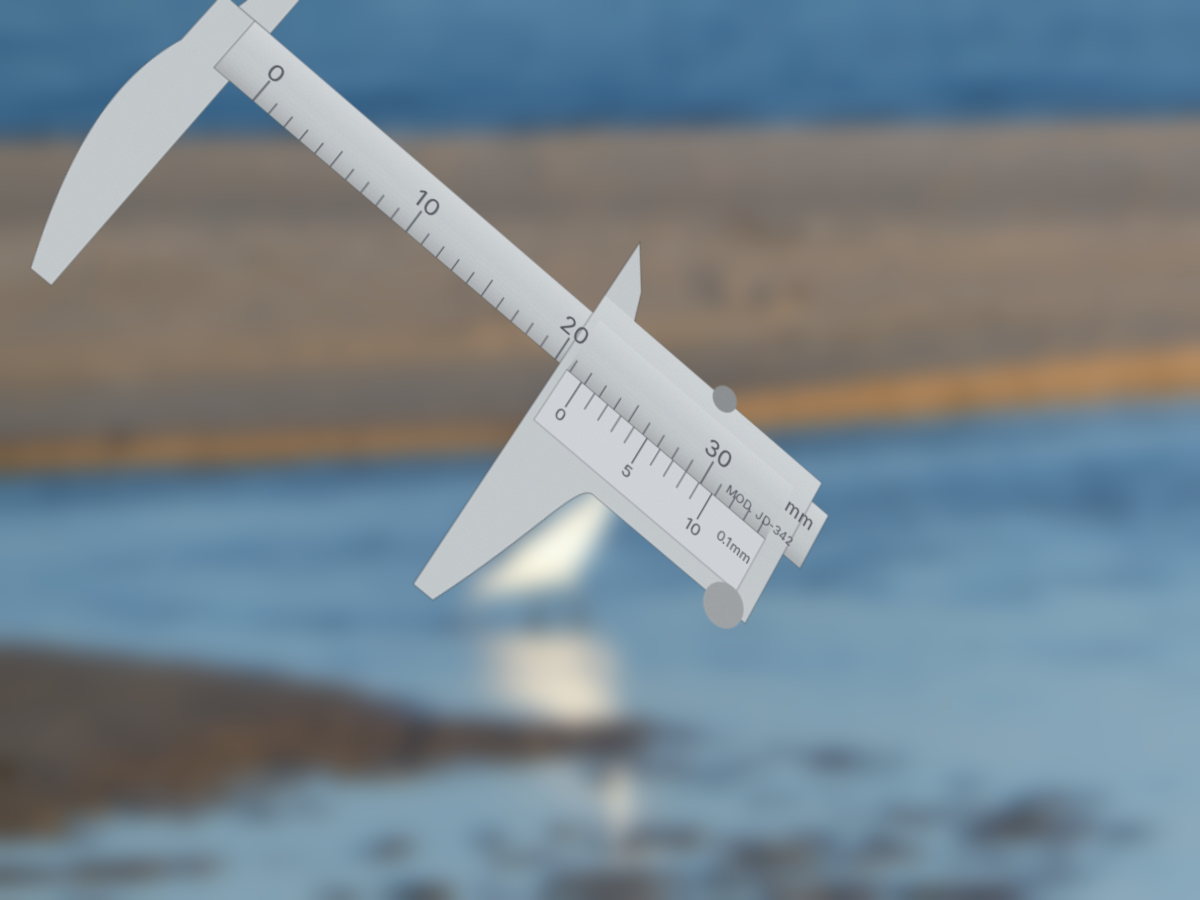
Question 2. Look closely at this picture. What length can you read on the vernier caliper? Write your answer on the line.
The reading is 21.8 mm
